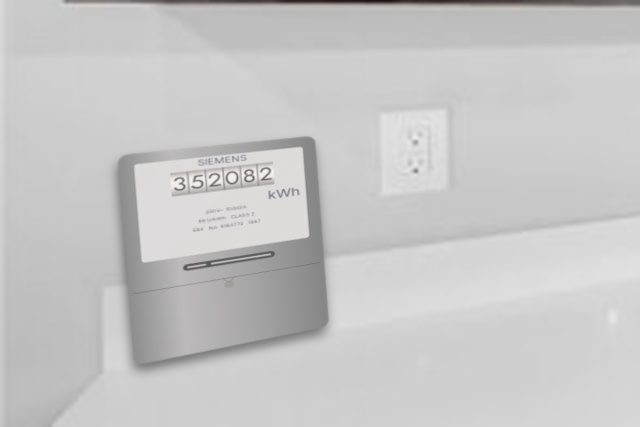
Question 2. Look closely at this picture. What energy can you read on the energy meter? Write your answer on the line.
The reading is 352082 kWh
